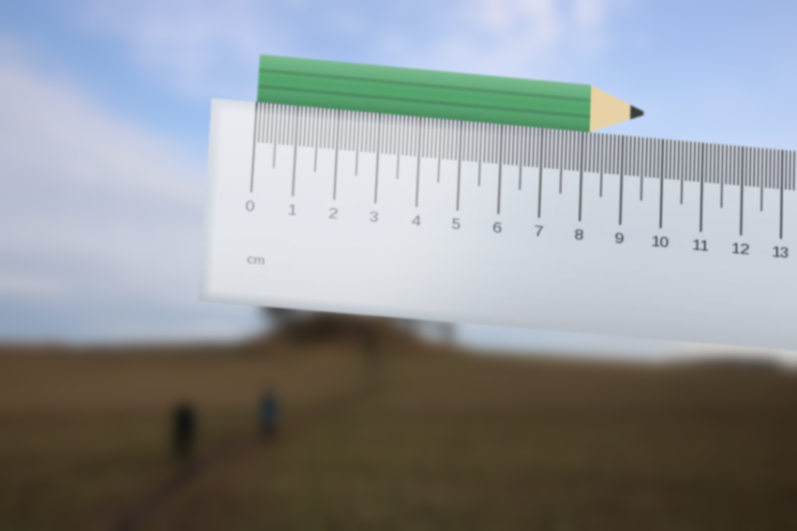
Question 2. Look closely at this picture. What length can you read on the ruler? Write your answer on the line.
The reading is 9.5 cm
